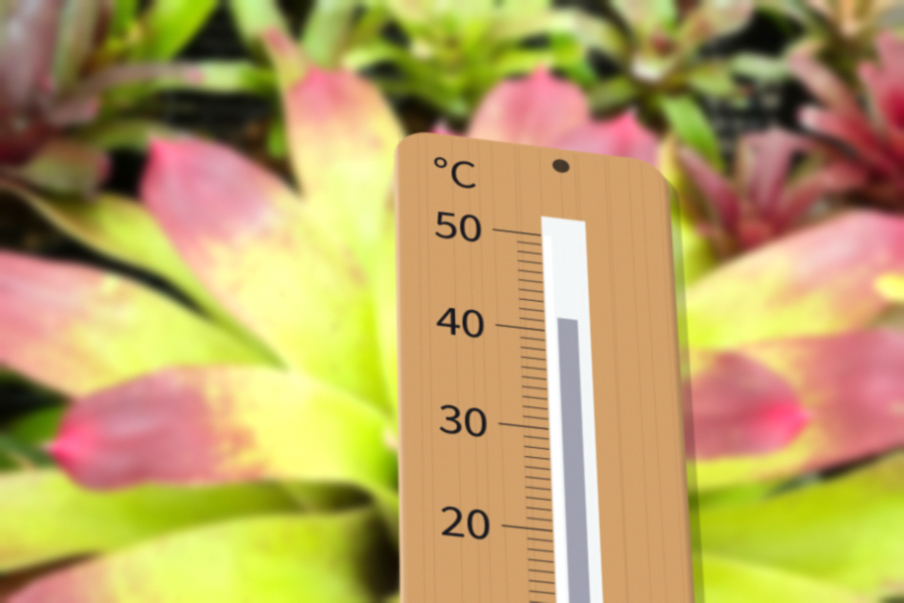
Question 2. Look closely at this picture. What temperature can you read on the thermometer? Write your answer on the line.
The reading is 41.5 °C
